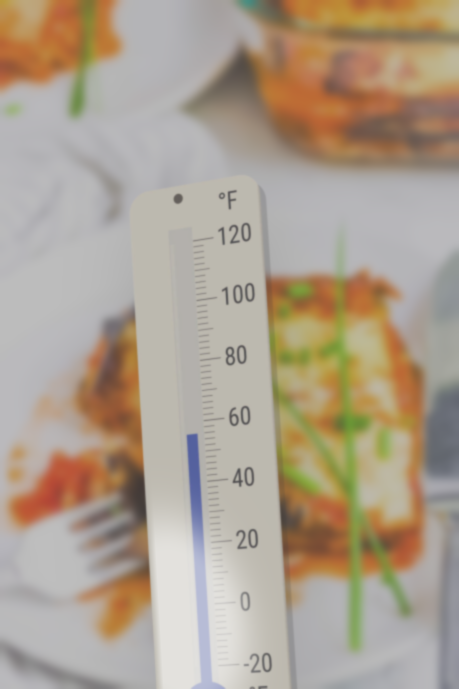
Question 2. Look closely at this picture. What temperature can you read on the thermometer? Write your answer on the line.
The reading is 56 °F
